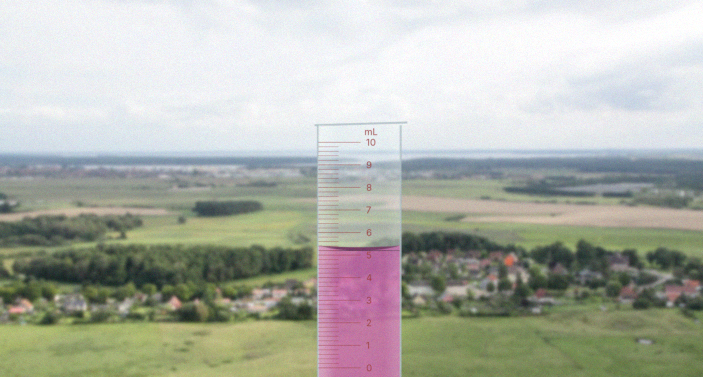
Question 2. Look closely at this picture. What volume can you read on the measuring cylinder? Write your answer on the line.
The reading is 5.2 mL
